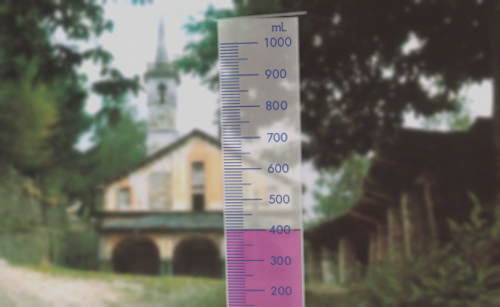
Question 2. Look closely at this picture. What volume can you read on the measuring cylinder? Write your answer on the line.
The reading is 400 mL
